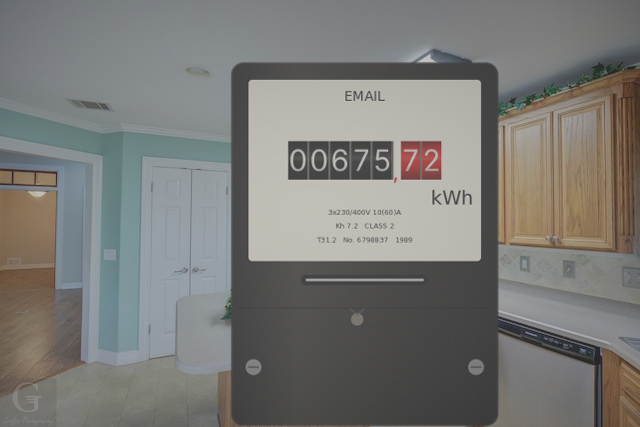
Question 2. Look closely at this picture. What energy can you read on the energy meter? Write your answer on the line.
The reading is 675.72 kWh
